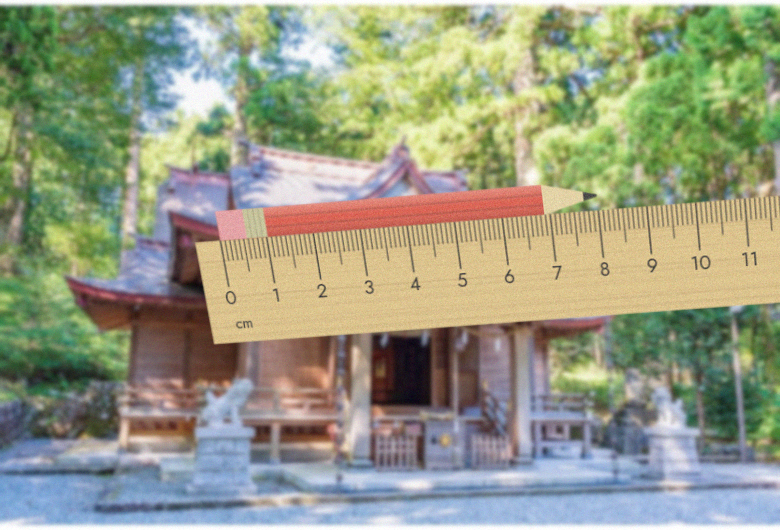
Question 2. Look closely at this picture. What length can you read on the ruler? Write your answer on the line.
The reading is 8 cm
